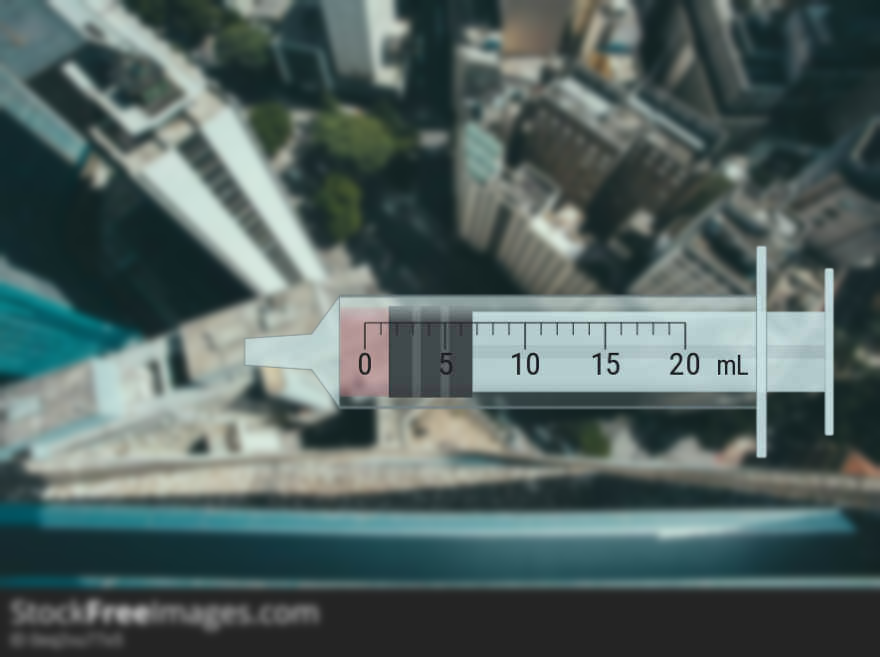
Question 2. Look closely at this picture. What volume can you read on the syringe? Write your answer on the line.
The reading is 1.5 mL
